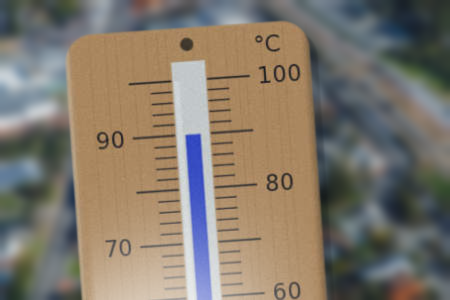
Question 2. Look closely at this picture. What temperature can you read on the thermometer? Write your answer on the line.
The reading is 90 °C
